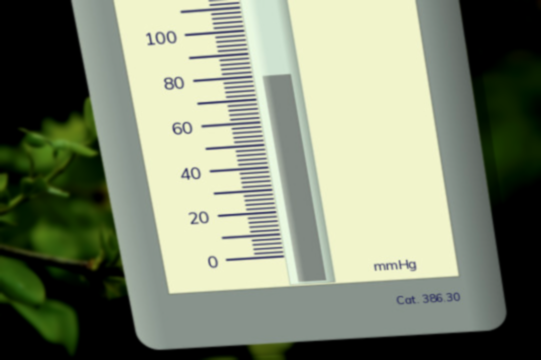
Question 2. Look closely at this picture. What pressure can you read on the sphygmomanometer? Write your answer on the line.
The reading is 80 mmHg
